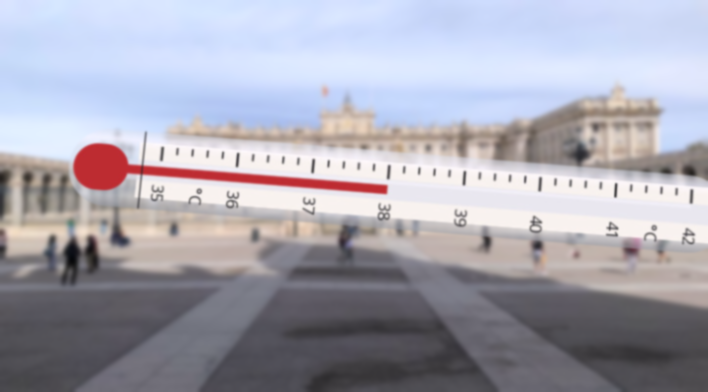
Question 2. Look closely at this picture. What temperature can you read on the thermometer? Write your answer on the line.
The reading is 38 °C
